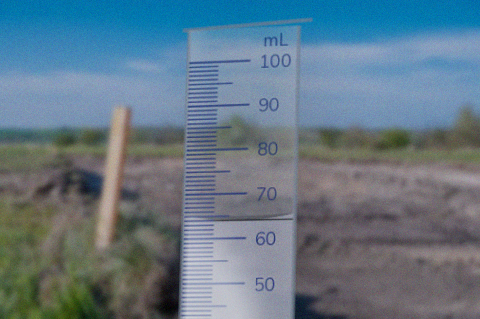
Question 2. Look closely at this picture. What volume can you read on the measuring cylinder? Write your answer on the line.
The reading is 64 mL
